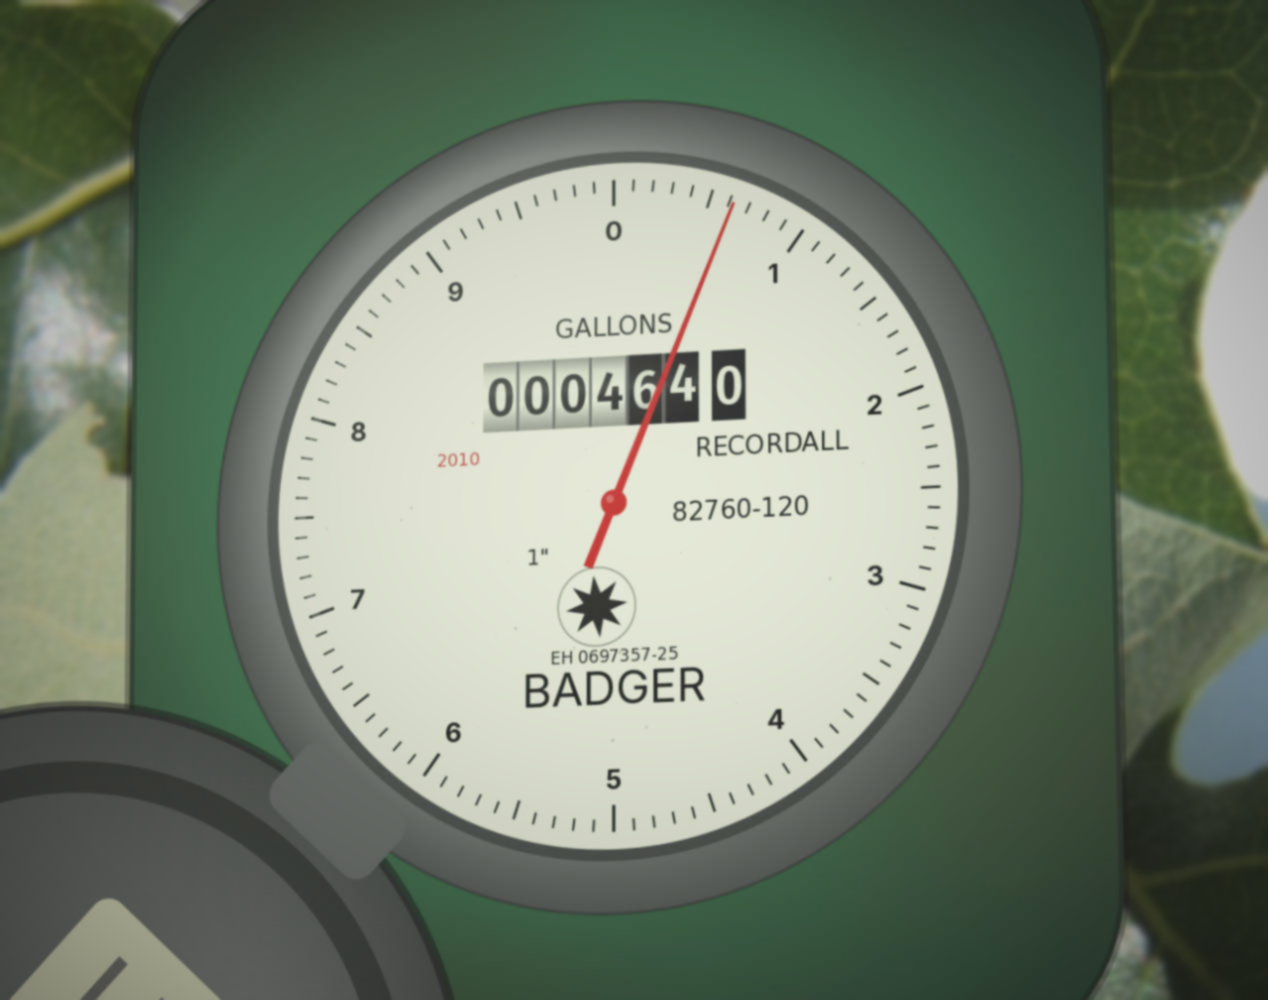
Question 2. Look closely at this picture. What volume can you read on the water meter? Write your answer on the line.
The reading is 4640.6 gal
